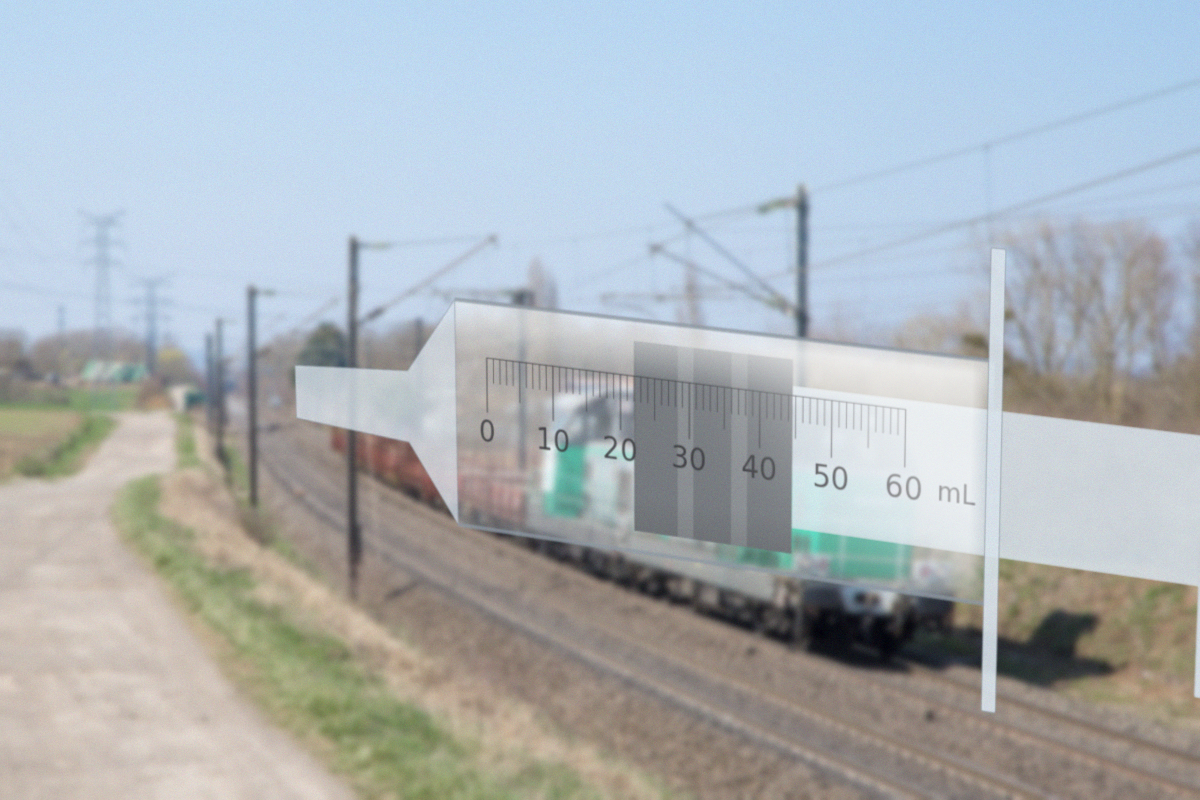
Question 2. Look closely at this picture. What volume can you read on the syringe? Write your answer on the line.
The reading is 22 mL
